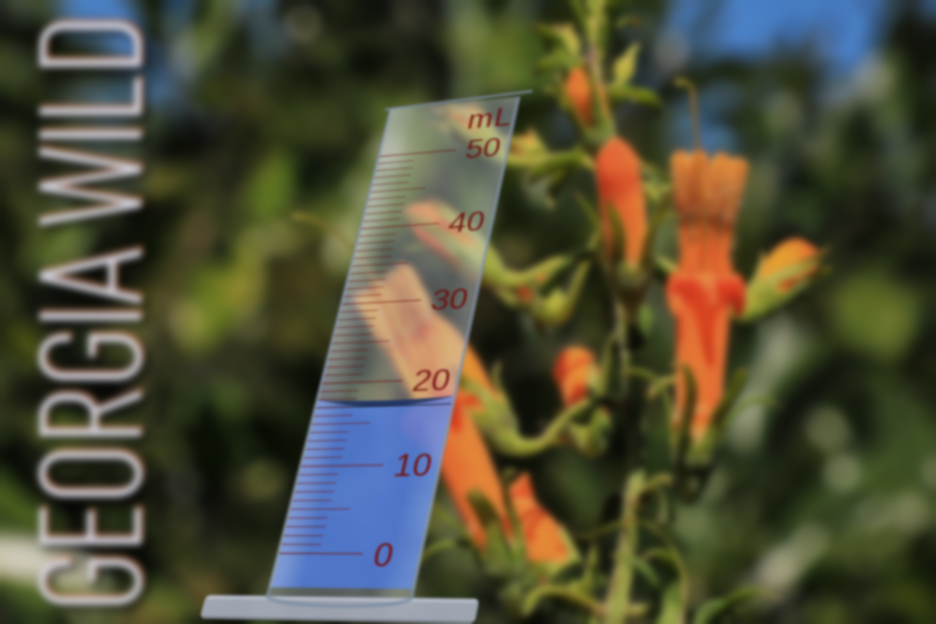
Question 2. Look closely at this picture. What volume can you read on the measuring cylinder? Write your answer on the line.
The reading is 17 mL
